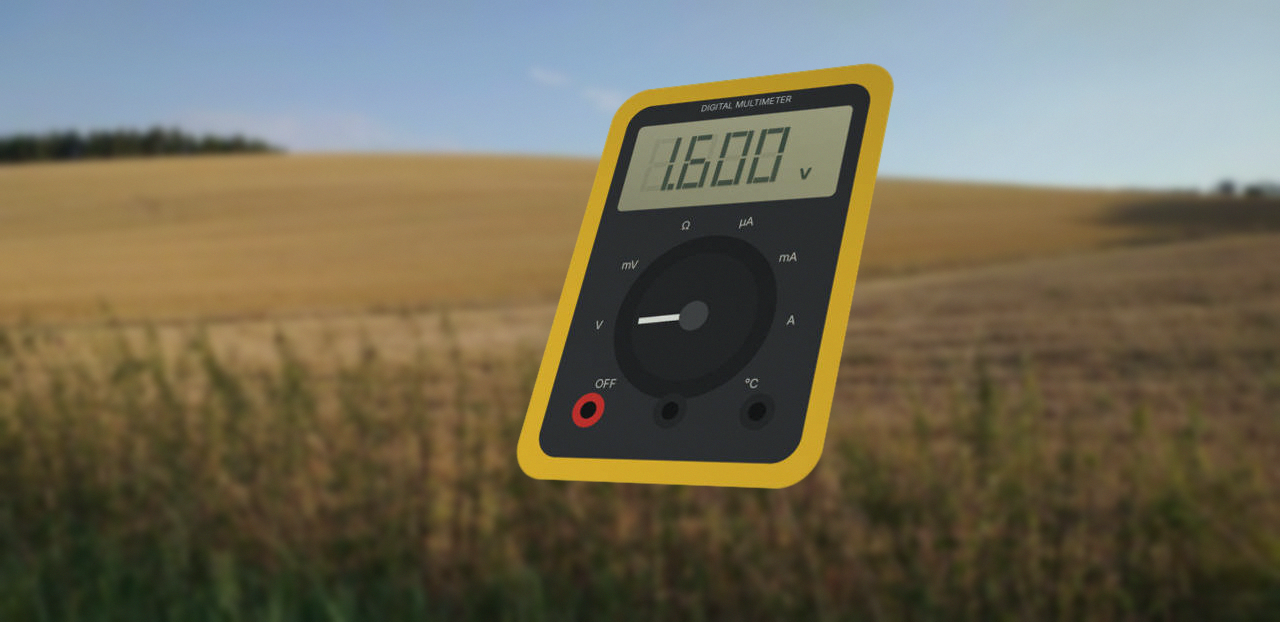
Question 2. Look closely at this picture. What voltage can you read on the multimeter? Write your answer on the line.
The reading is 1.600 V
